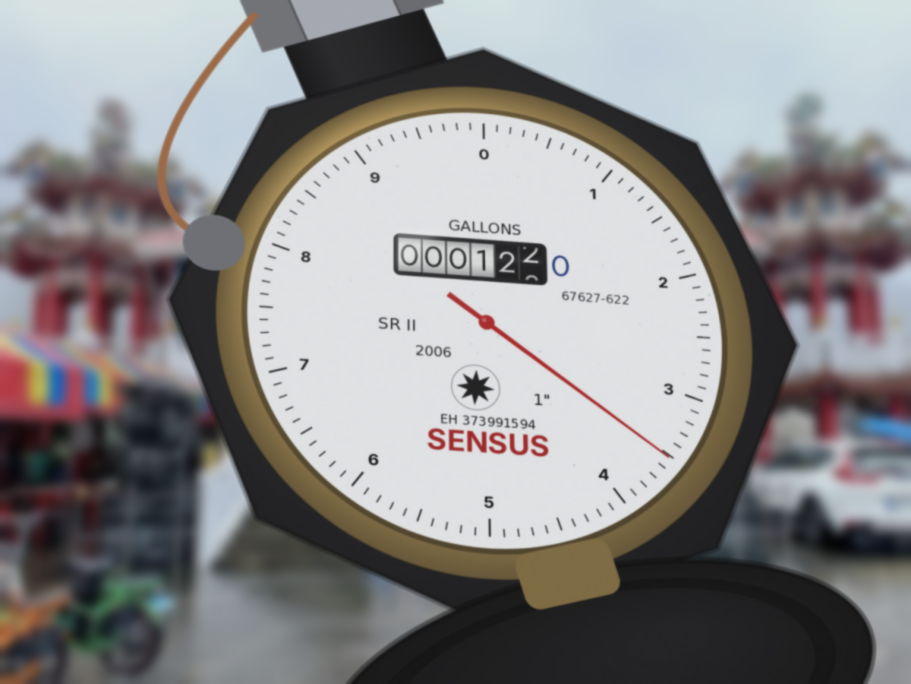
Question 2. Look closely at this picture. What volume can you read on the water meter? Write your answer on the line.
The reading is 1223.5 gal
